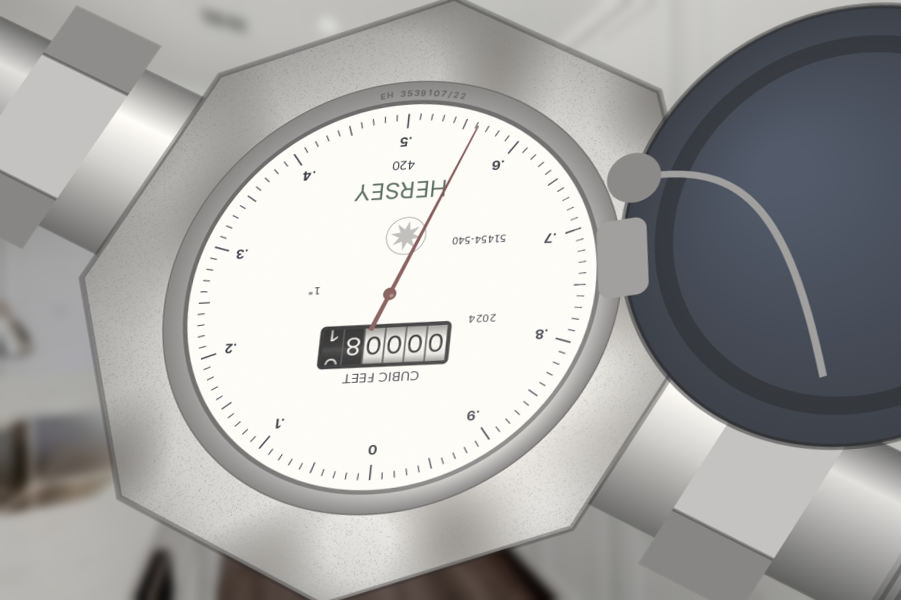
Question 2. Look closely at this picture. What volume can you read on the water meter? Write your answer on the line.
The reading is 80.56 ft³
